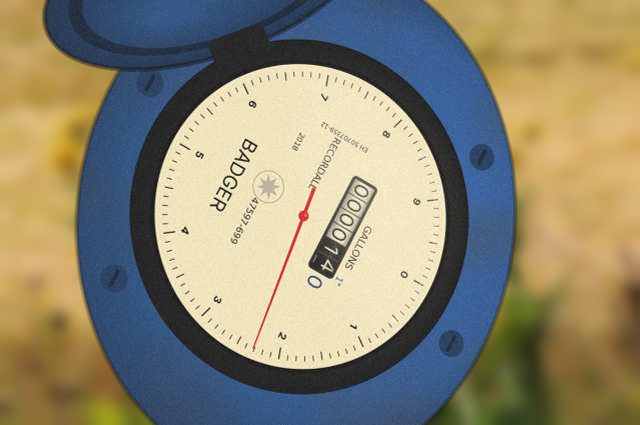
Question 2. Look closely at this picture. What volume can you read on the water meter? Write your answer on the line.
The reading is 142.3 gal
